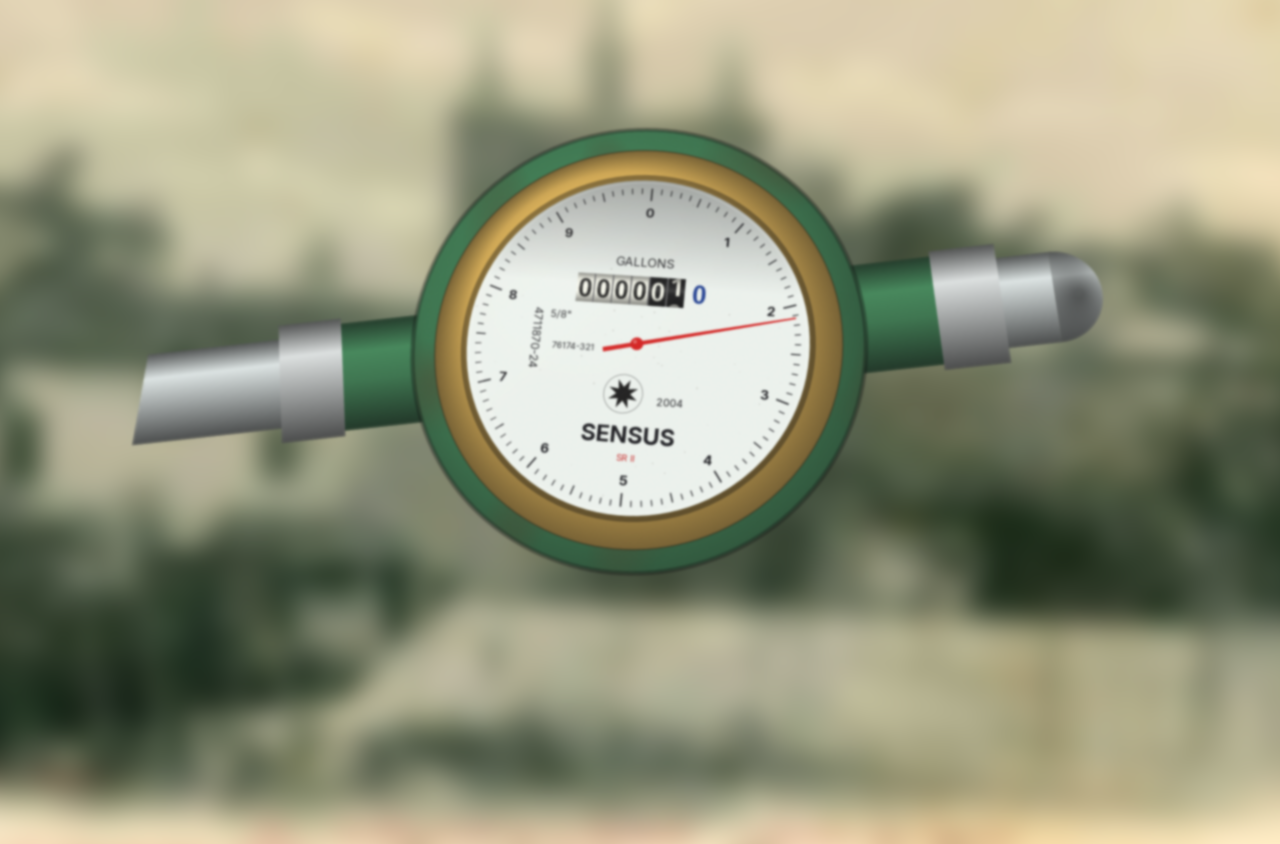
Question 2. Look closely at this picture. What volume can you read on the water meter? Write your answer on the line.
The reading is 12.1 gal
